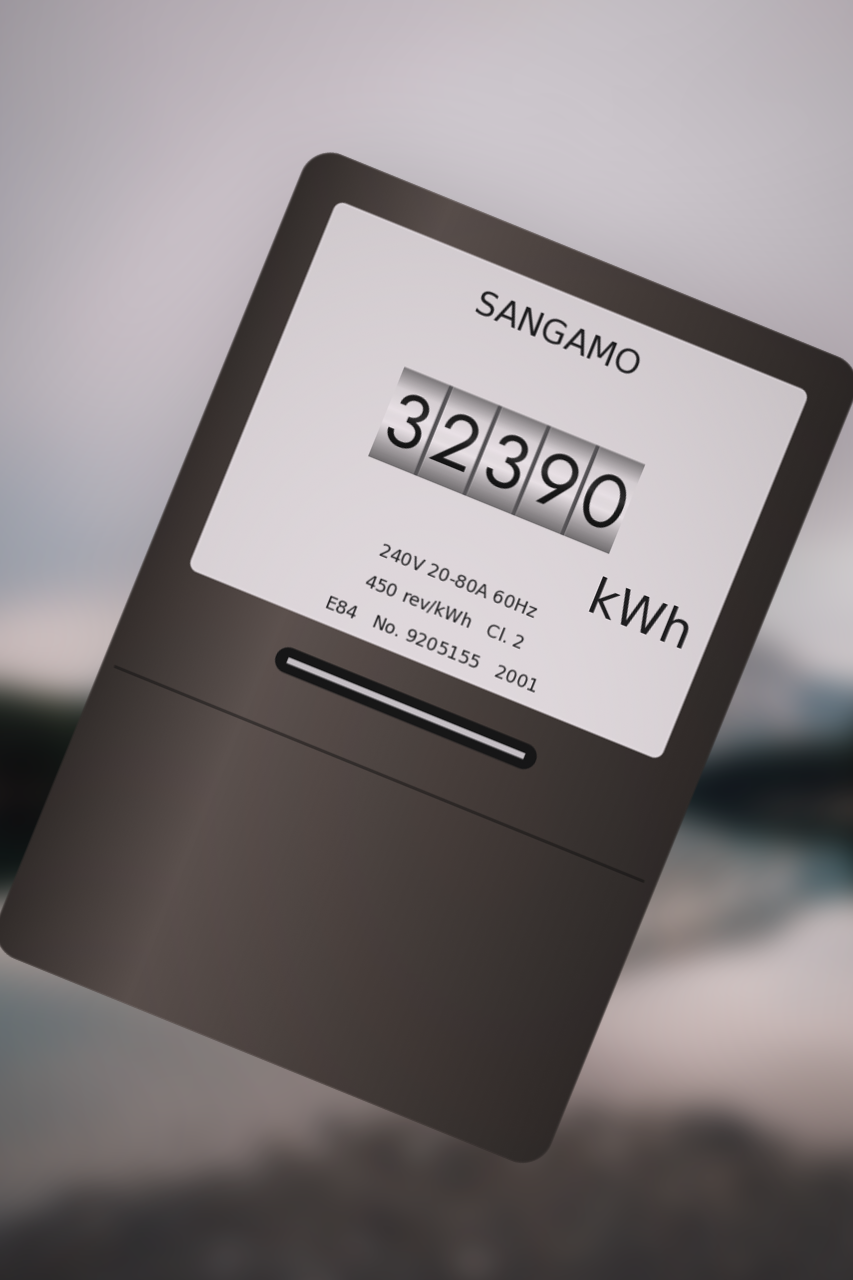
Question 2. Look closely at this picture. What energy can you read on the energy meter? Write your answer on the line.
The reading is 32390 kWh
